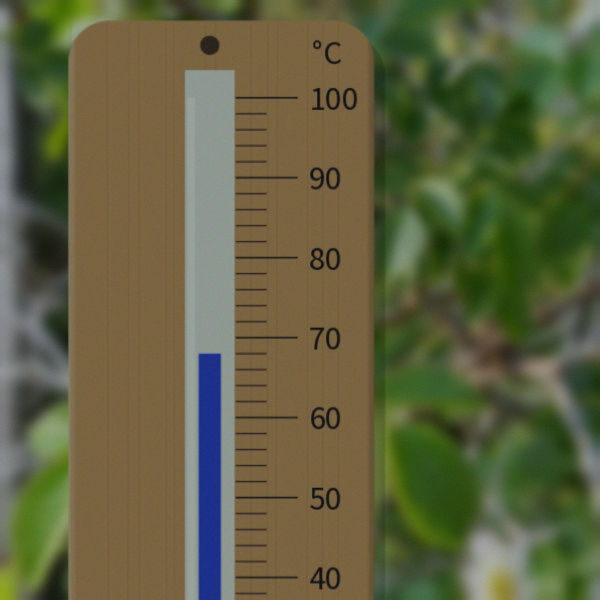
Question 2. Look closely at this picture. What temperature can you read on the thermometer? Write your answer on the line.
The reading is 68 °C
